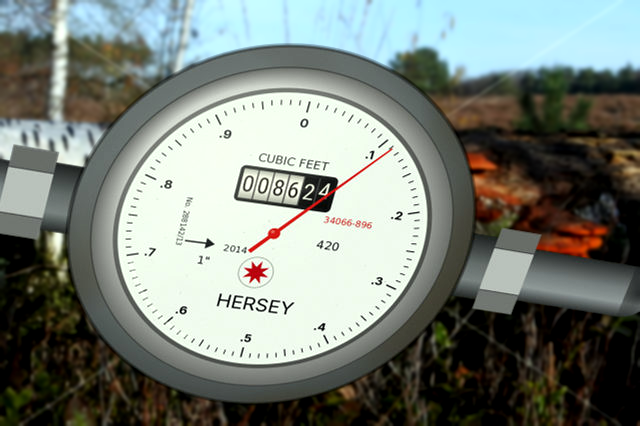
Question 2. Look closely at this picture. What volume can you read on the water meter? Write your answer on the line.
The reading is 8624.11 ft³
